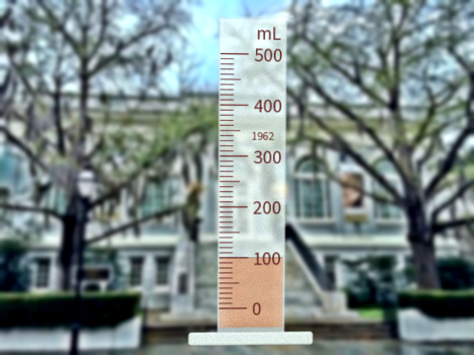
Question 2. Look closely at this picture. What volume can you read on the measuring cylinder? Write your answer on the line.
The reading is 100 mL
